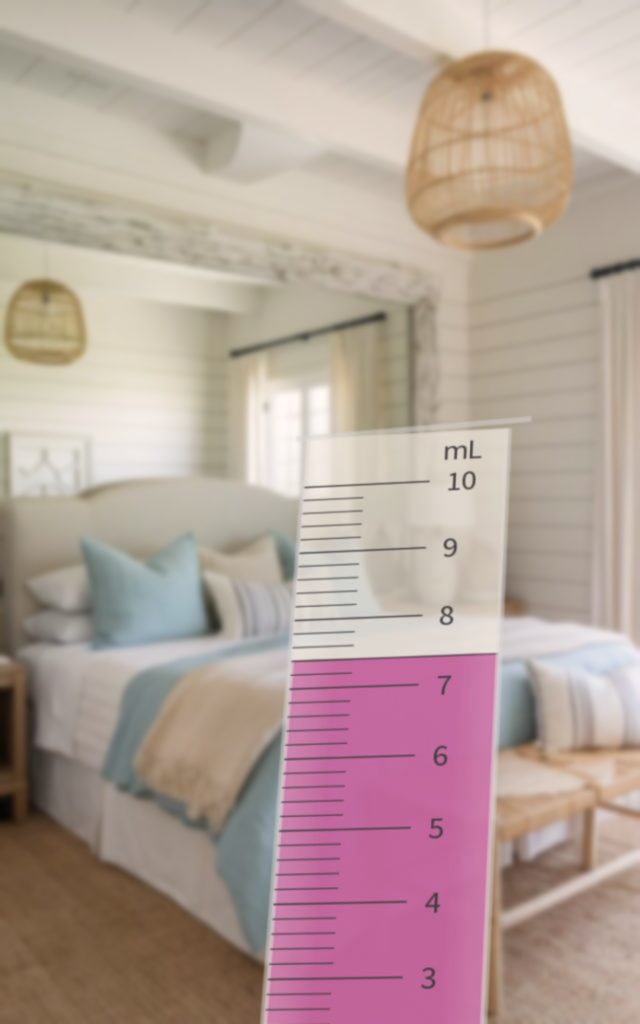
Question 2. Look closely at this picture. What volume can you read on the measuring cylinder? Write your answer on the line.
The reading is 7.4 mL
